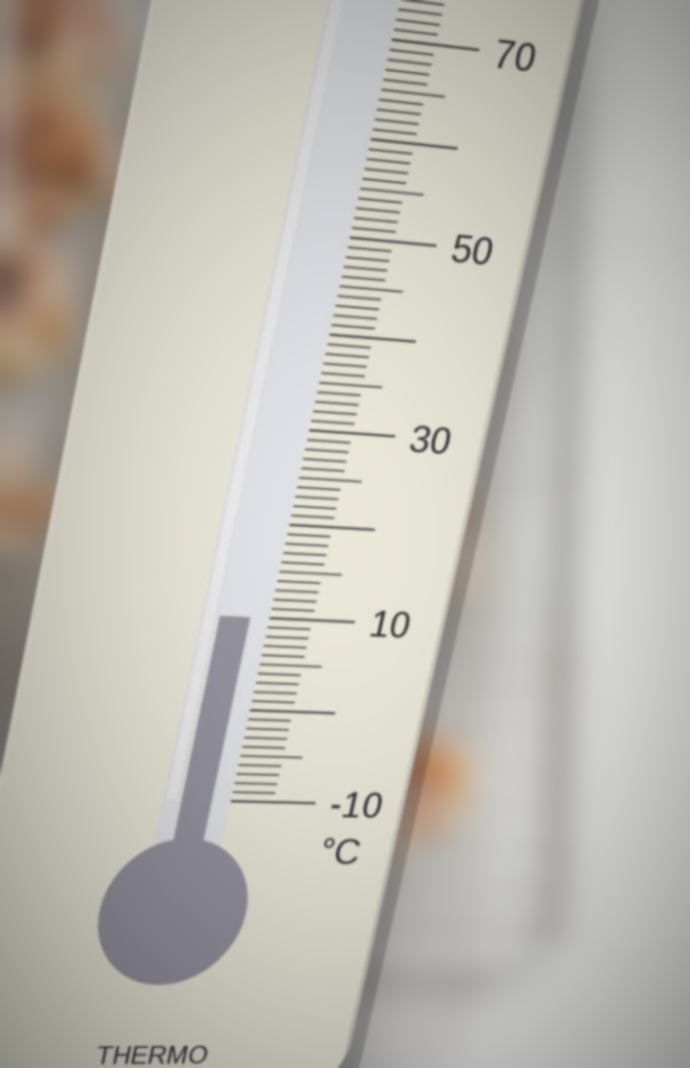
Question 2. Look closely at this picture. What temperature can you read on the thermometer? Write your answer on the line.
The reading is 10 °C
